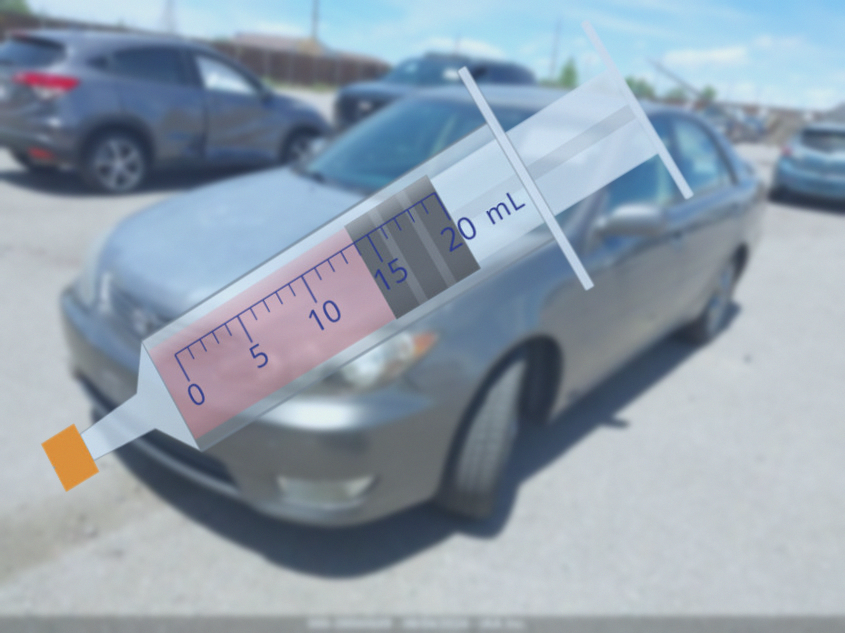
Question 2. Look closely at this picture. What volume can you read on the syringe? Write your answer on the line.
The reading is 14 mL
